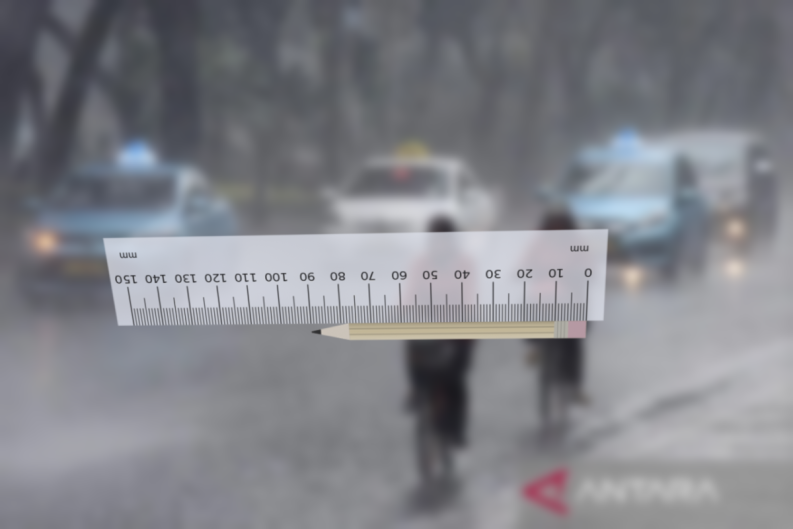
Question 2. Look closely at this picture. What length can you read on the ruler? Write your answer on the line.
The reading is 90 mm
